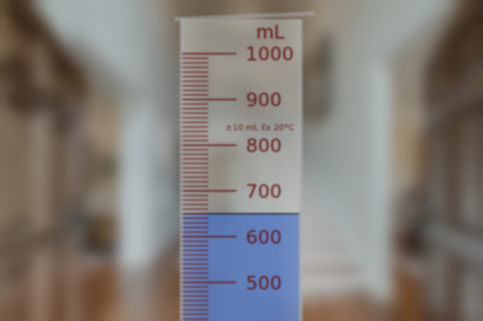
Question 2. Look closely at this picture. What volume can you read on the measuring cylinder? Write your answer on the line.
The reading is 650 mL
